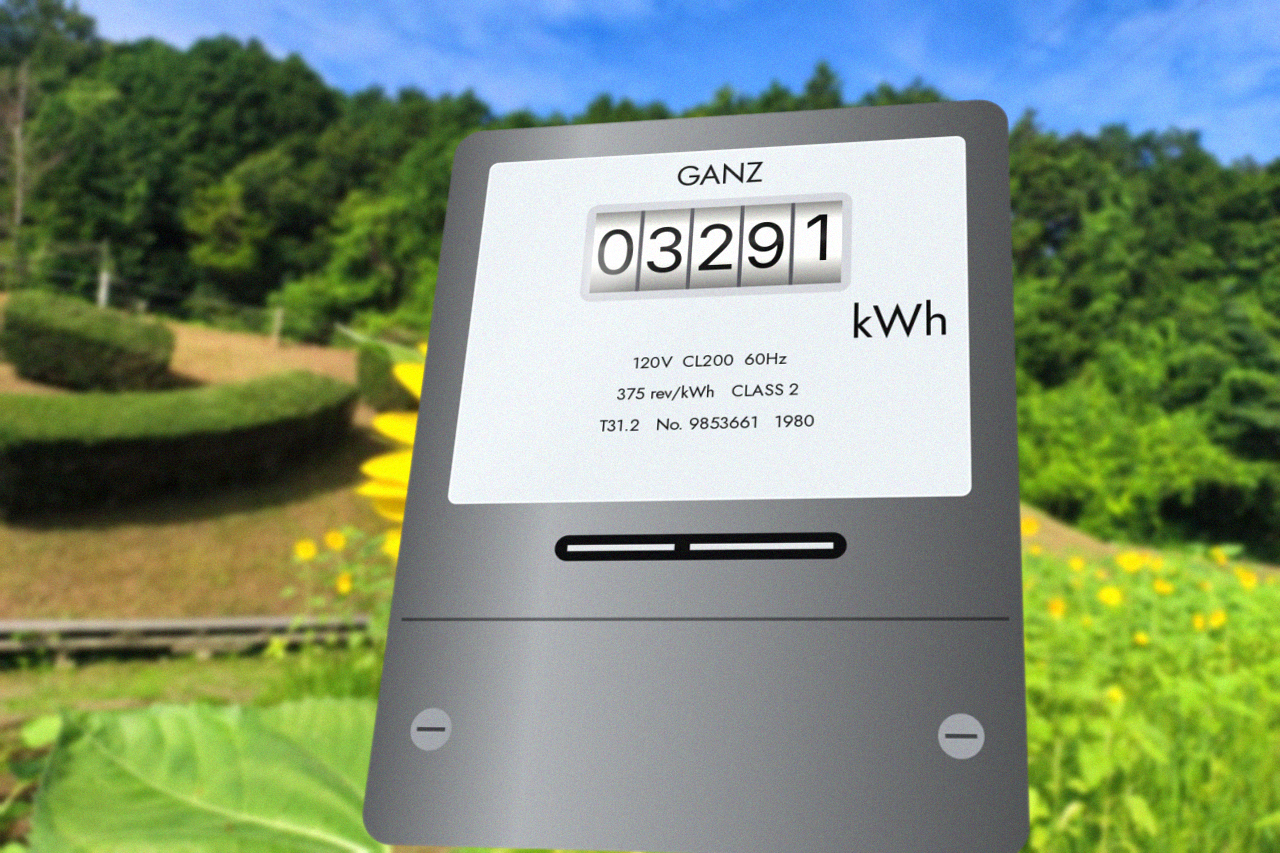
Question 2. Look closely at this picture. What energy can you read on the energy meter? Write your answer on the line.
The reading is 3291 kWh
